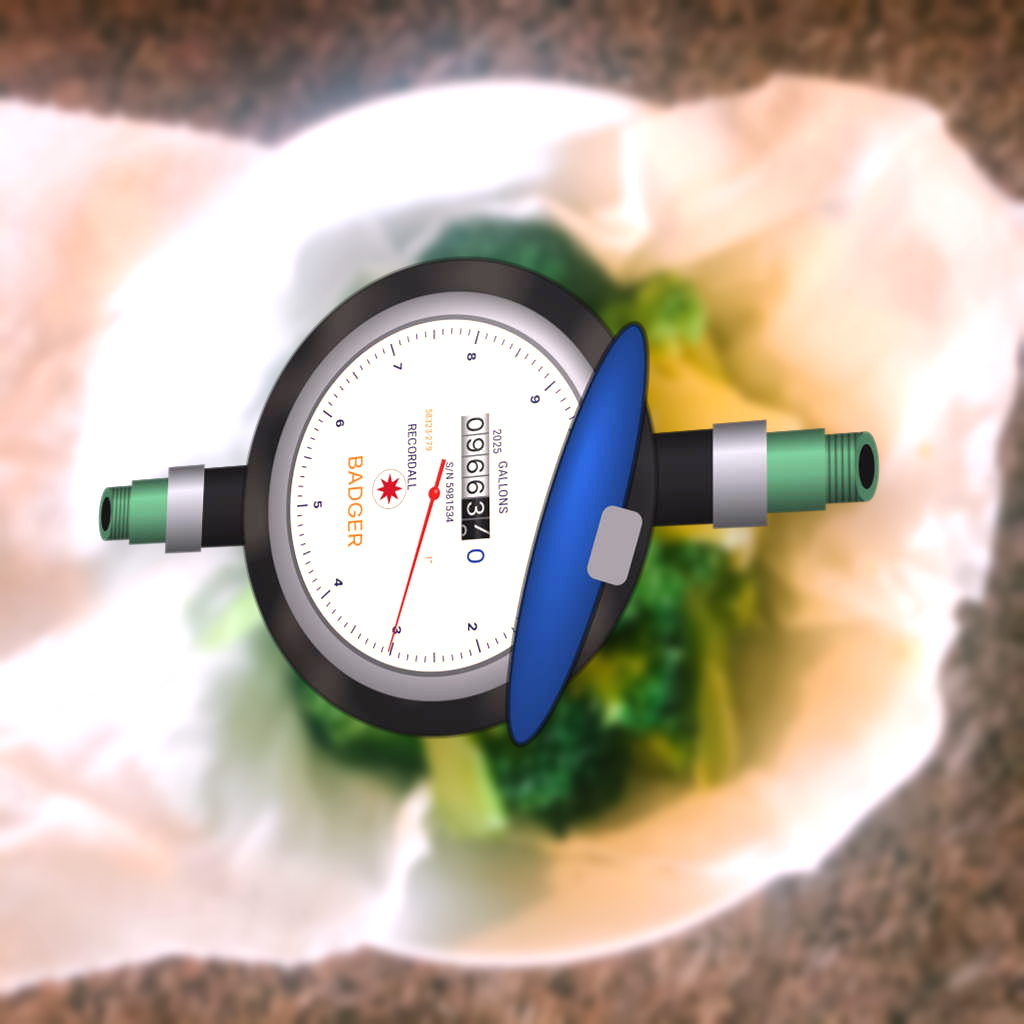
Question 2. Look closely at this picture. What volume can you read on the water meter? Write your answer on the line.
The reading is 966373.0 gal
